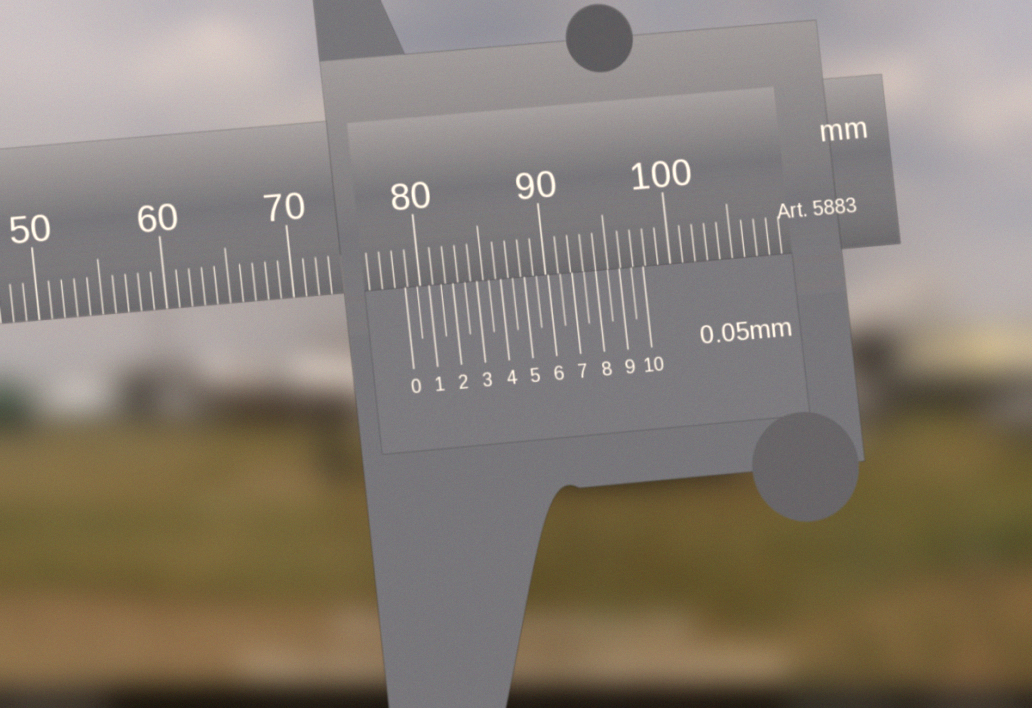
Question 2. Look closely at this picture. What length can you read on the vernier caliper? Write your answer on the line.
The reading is 78.8 mm
